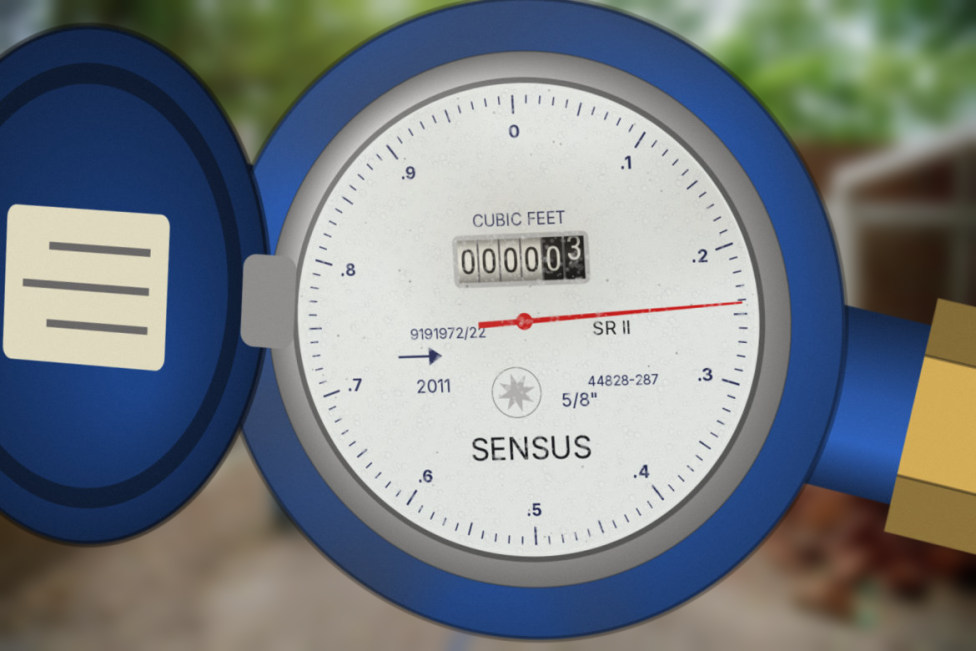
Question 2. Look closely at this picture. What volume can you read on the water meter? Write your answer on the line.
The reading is 3.24 ft³
